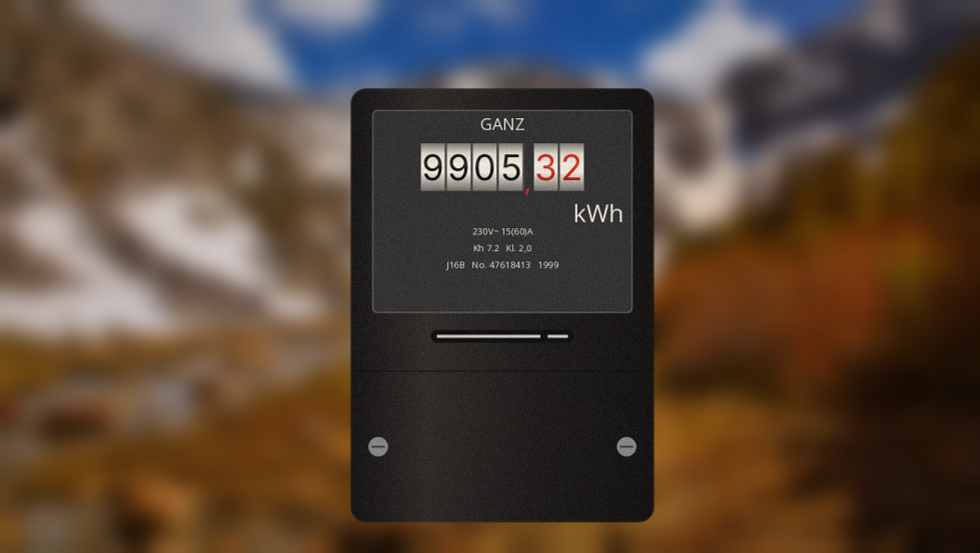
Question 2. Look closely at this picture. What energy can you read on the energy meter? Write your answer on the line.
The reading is 9905.32 kWh
